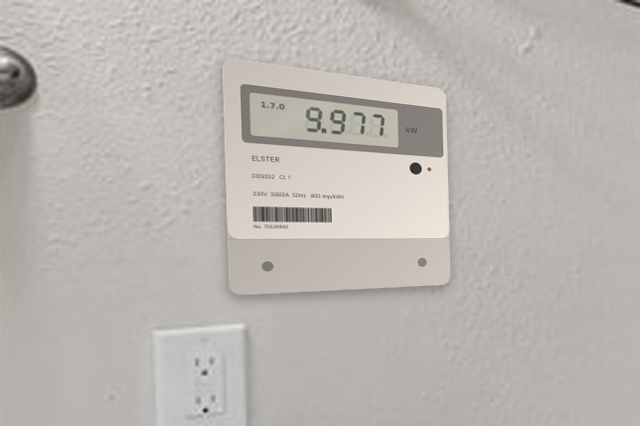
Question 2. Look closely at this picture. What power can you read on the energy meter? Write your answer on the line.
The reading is 9.977 kW
